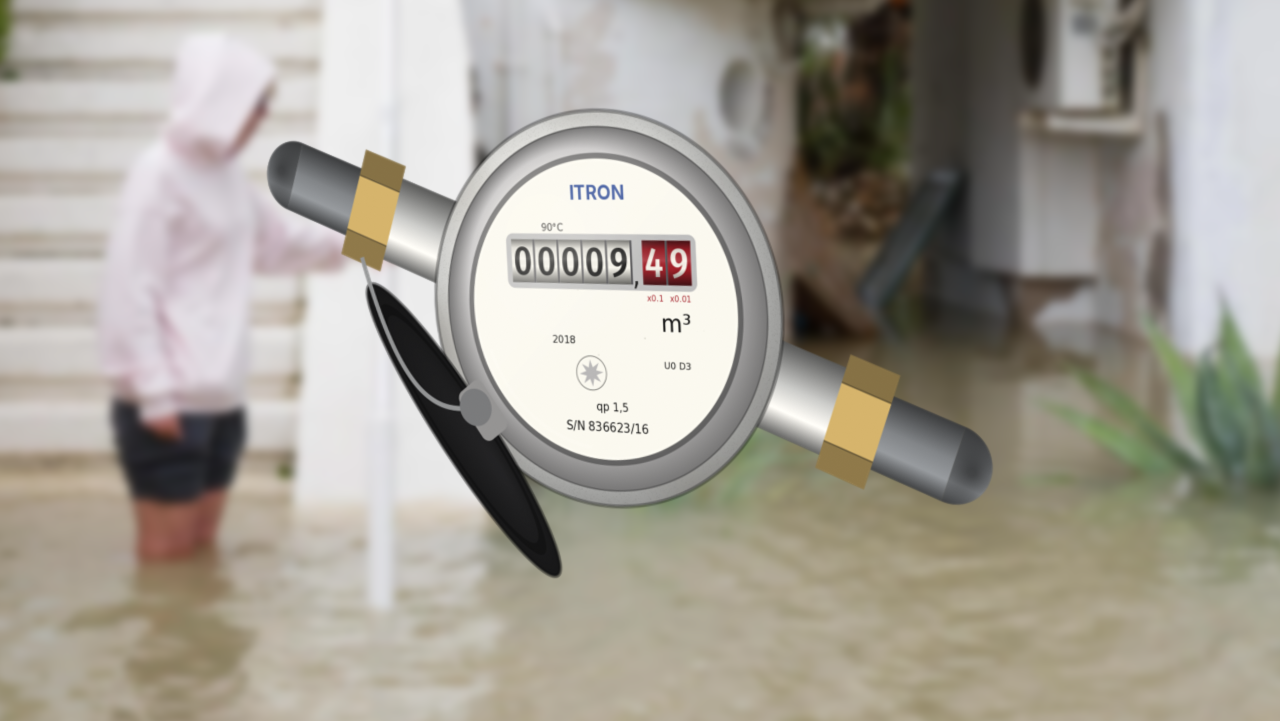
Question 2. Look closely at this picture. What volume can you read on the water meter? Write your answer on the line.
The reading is 9.49 m³
